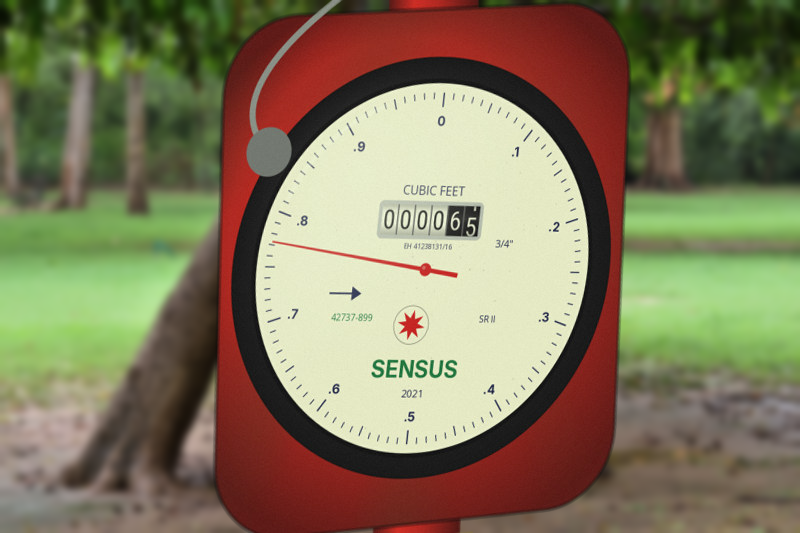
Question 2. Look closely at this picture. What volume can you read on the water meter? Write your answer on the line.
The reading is 64.77 ft³
